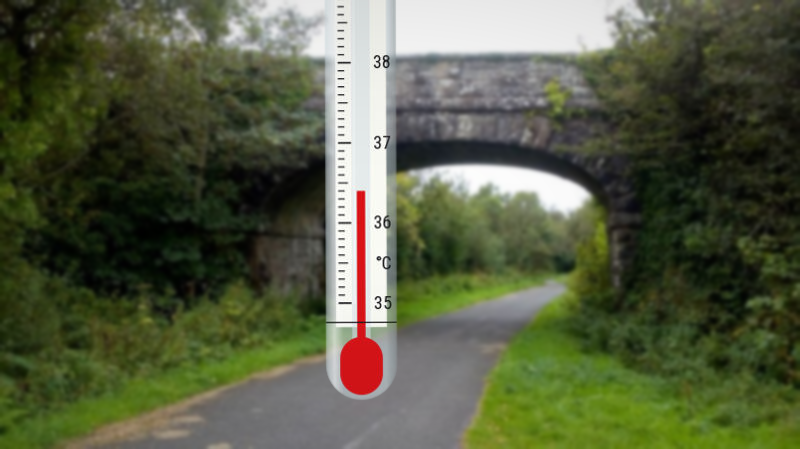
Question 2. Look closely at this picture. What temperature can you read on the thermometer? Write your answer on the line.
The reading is 36.4 °C
